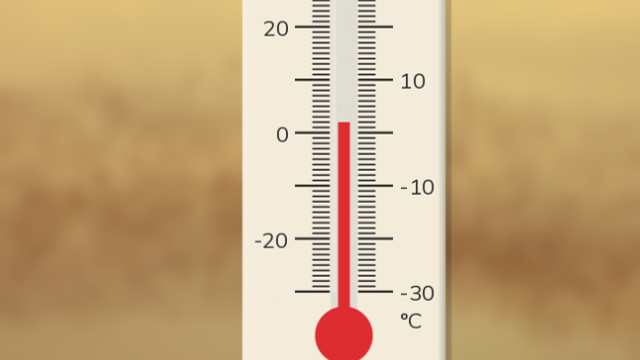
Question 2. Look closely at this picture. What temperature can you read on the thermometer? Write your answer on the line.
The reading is 2 °C
